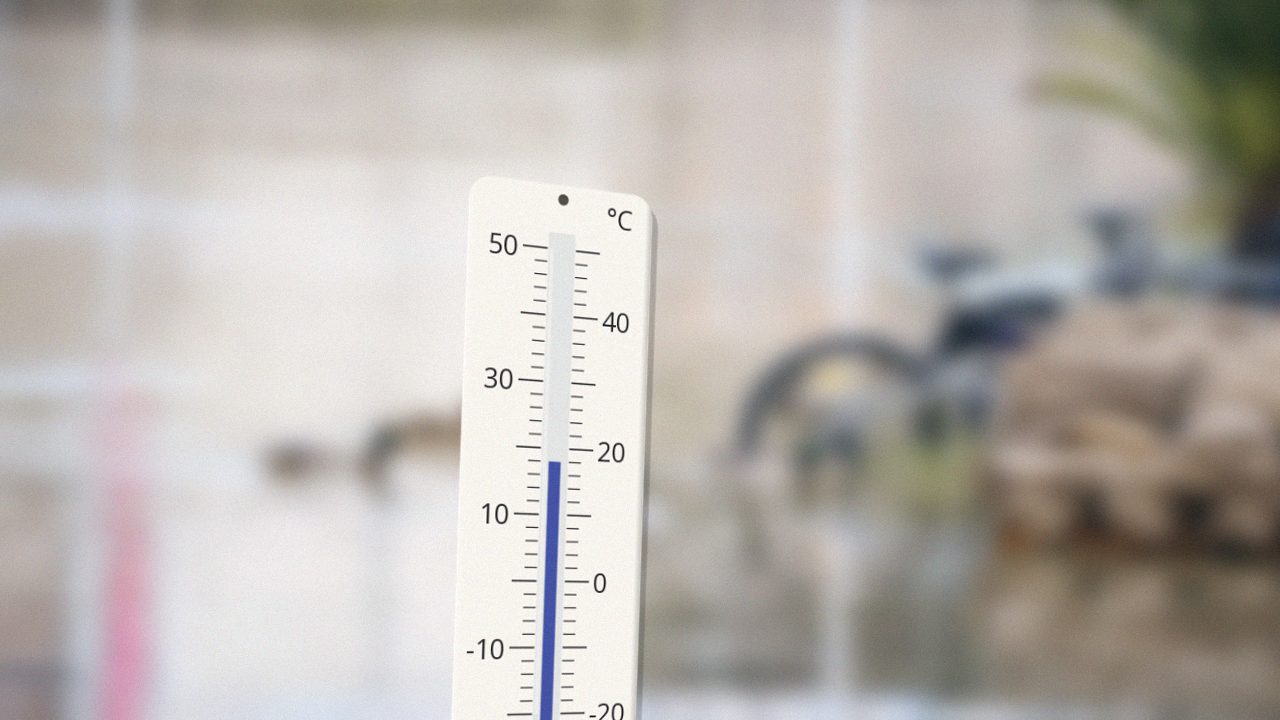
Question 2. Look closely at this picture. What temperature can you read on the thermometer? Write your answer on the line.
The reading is 18 °C
